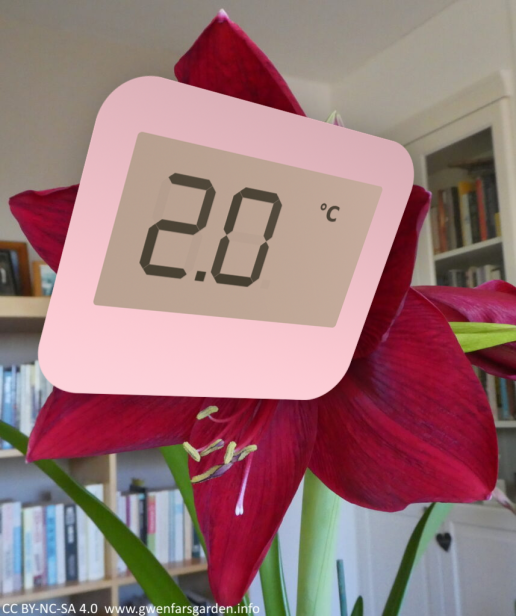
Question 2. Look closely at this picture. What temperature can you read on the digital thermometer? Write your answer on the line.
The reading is 2.0 °C
